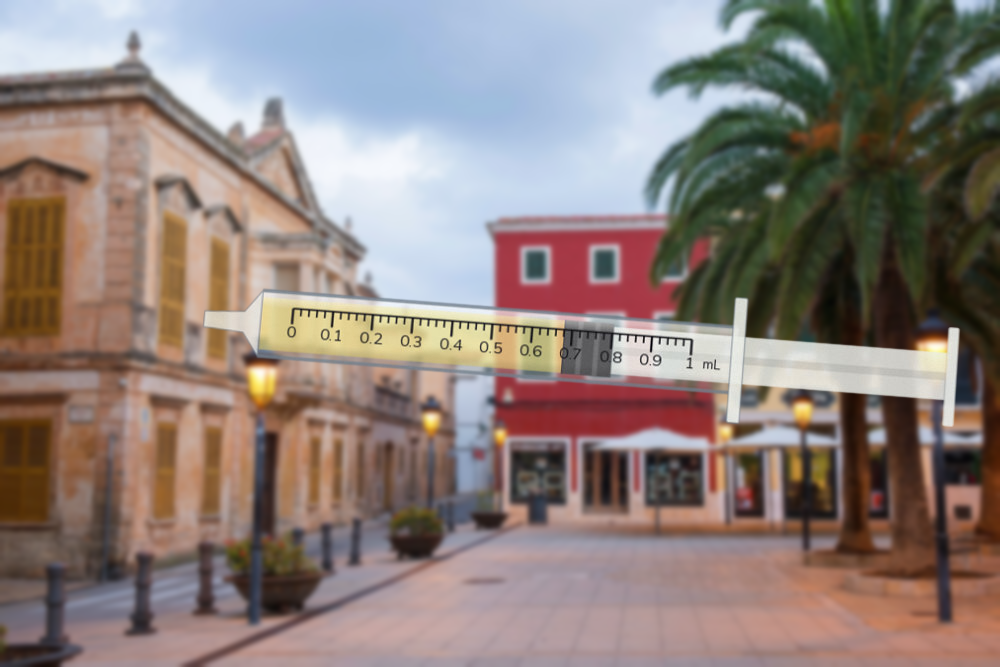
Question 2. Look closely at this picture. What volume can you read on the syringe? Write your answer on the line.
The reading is 0.68 mL
